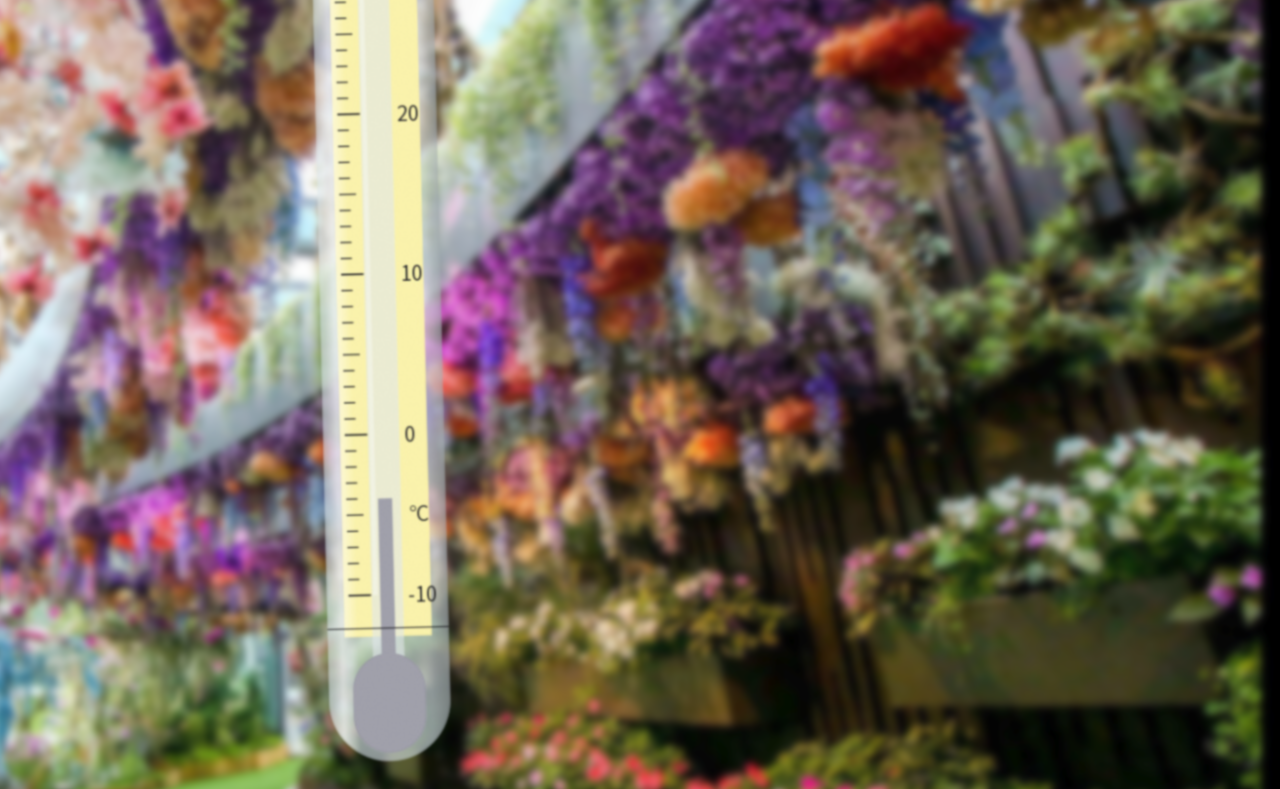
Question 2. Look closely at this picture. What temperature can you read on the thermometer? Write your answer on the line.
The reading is -4 °C
